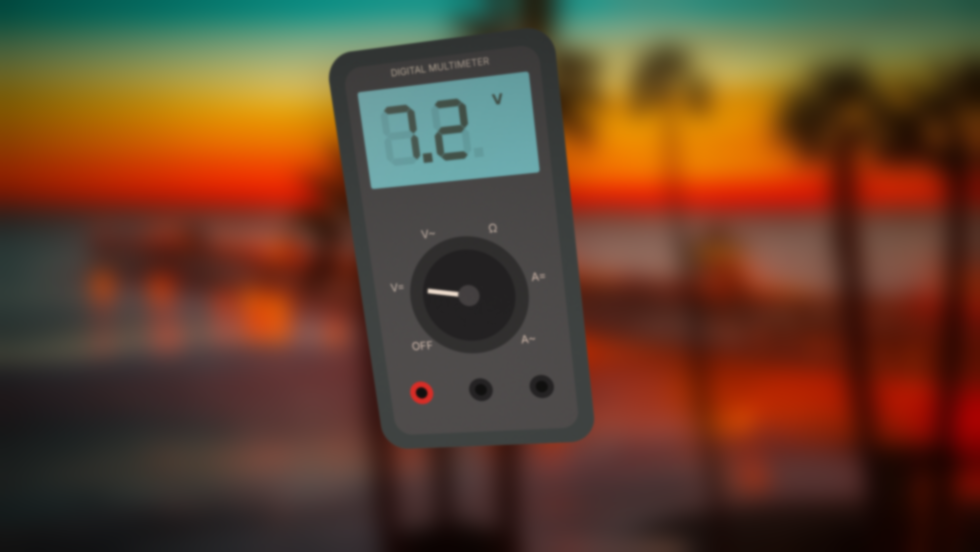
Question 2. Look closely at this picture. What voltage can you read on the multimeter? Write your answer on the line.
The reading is 7.2 V
